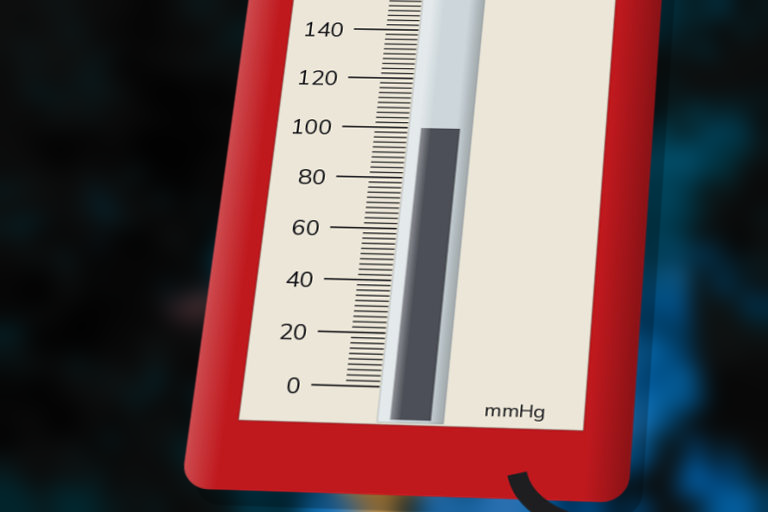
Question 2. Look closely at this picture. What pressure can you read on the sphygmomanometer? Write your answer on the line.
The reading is 100 mmHg
